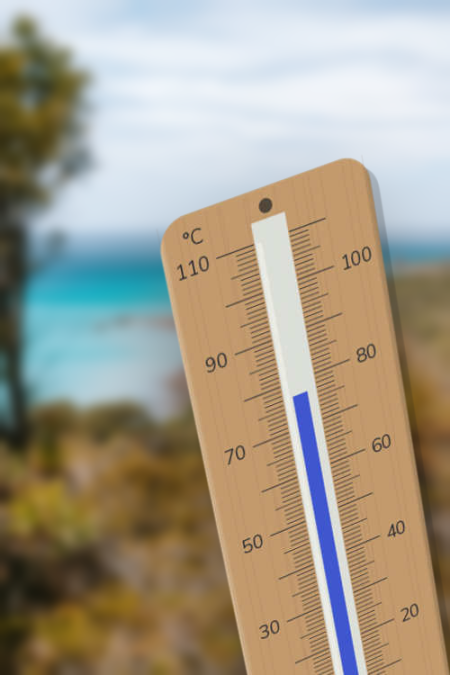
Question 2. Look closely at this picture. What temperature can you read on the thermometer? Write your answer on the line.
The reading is 77 °C
